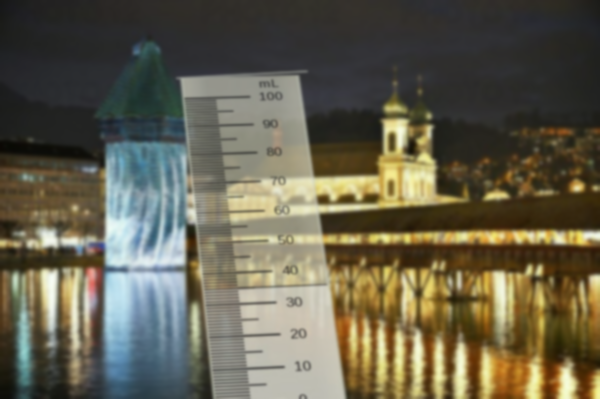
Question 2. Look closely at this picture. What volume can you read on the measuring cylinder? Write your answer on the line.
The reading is 35 mL
